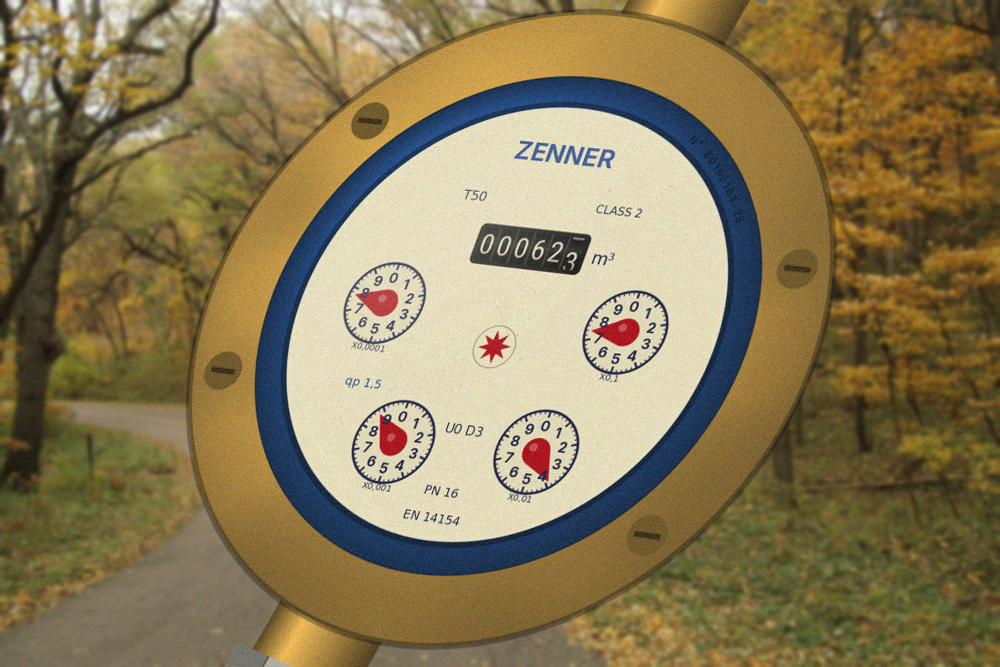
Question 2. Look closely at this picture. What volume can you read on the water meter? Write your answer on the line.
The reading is 622.7387 m³
